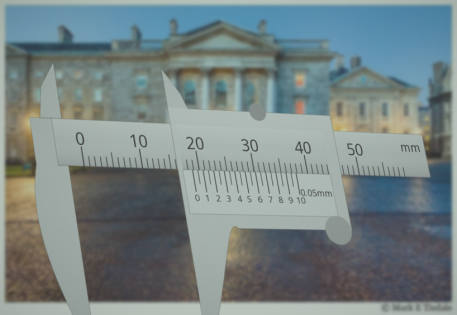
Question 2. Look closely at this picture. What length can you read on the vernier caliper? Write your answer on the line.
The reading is 18.8 mm
